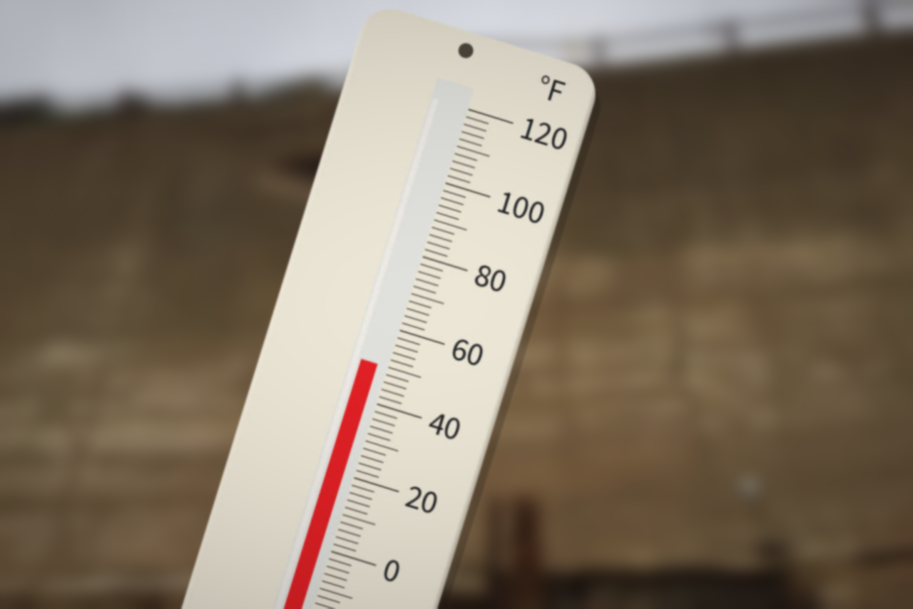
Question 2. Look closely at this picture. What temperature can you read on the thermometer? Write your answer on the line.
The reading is 50 °F
